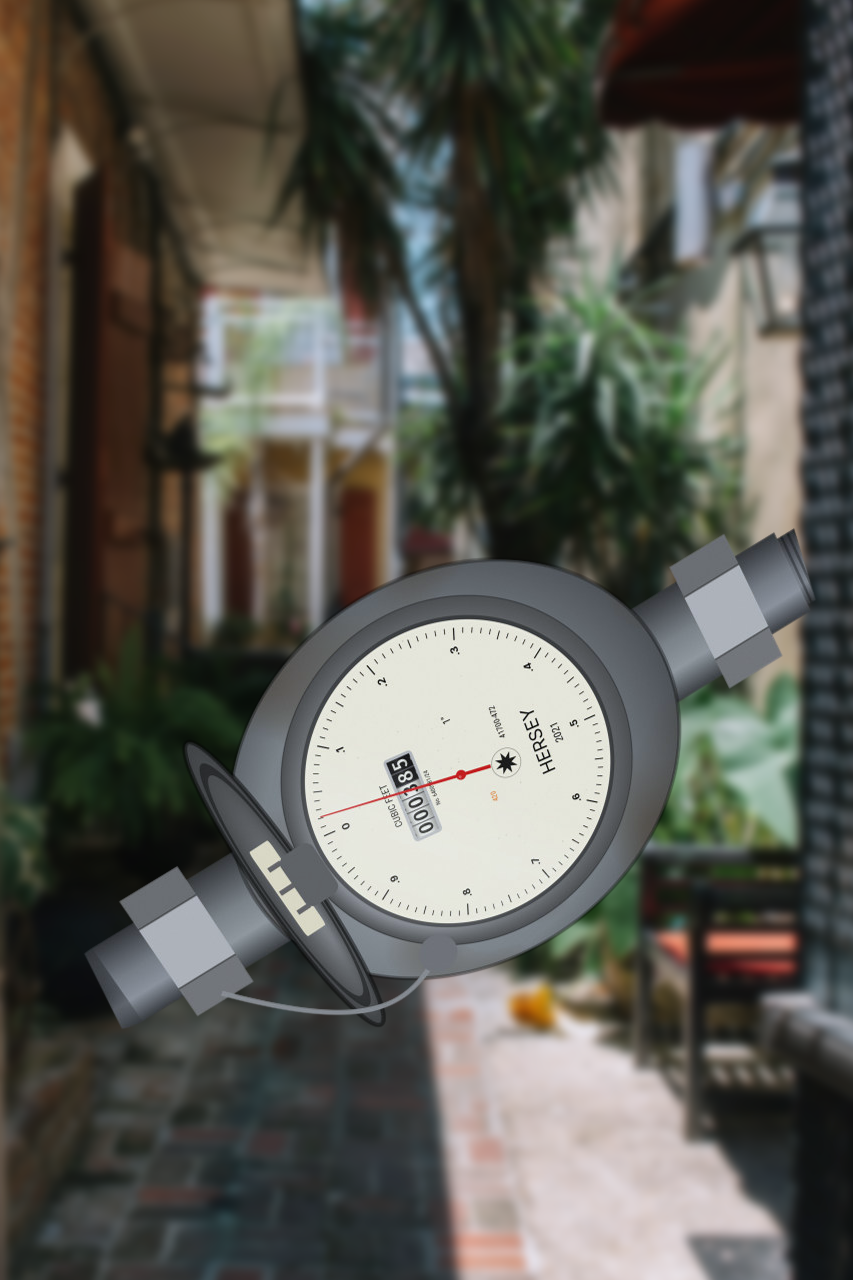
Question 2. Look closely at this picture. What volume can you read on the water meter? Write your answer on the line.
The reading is 385.02 ft³
